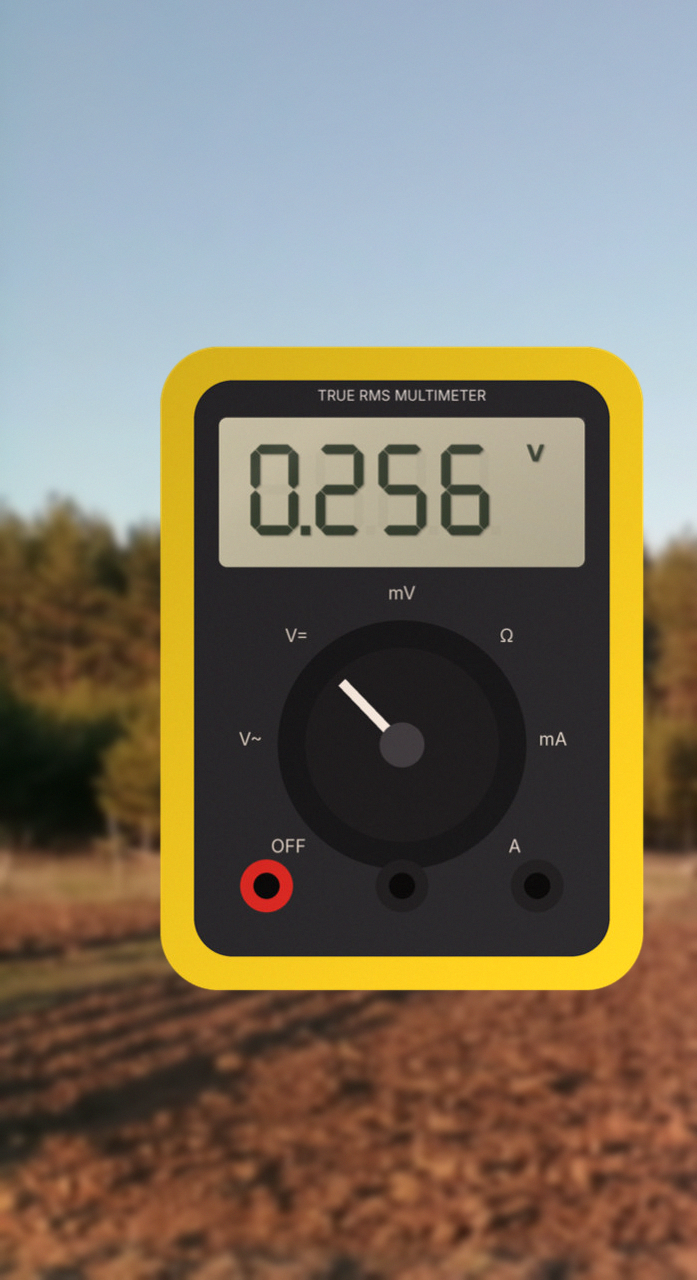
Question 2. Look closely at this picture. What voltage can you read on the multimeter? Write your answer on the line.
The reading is 0.256 V
